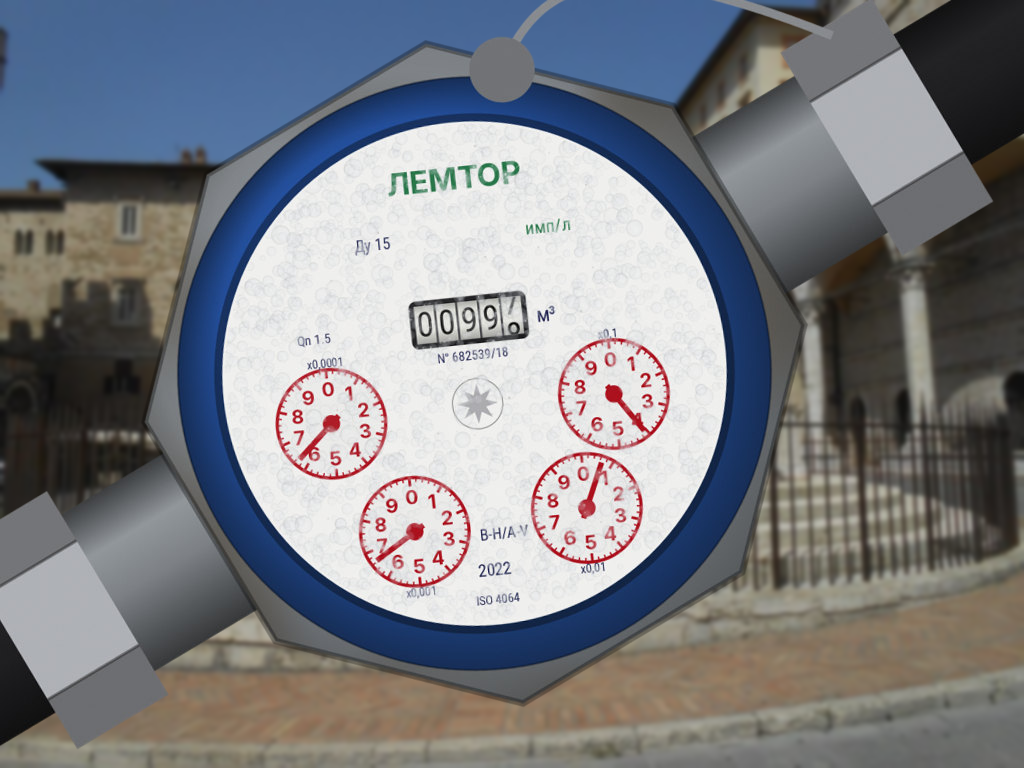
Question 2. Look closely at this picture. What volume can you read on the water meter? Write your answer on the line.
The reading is 997.4066 m³
